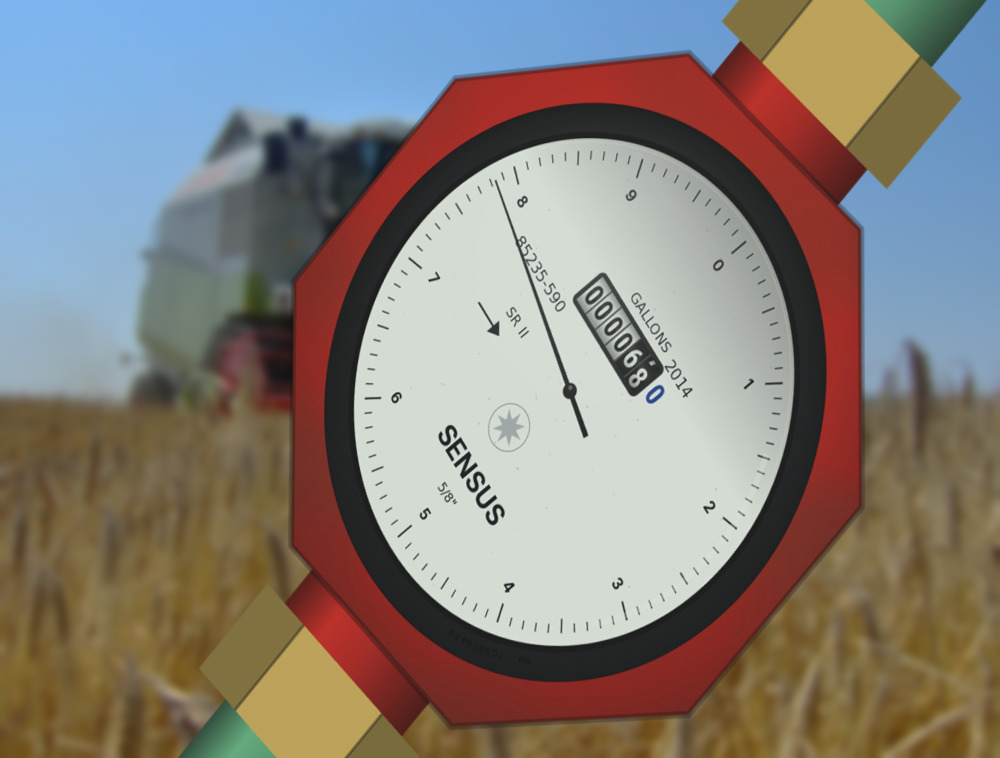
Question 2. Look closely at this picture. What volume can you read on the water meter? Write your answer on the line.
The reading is 677.8 gal
